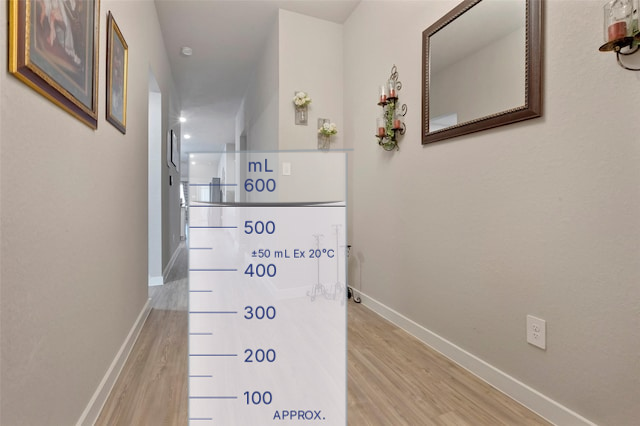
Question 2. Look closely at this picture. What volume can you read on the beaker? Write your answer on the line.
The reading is 550 mL
